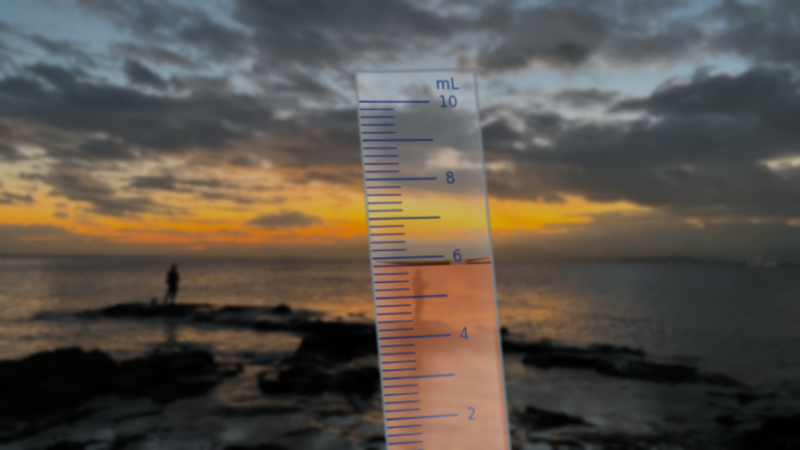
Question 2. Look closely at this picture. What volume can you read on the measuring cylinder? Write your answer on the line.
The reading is 5.8 mL
